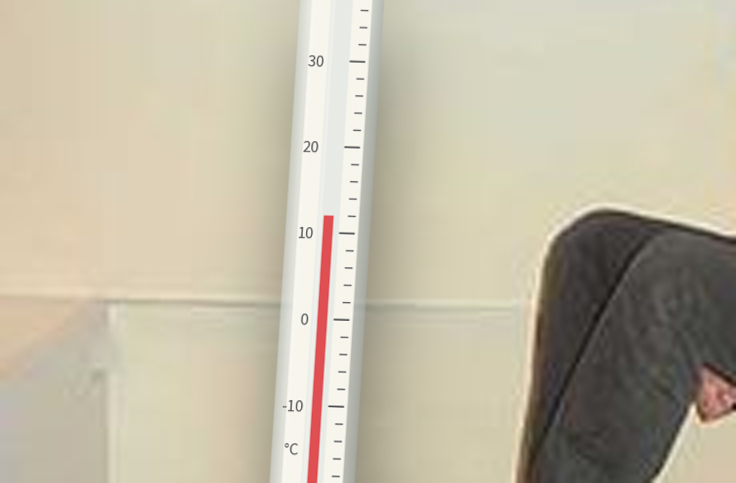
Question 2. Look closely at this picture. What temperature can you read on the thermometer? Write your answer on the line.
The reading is 12 °C
